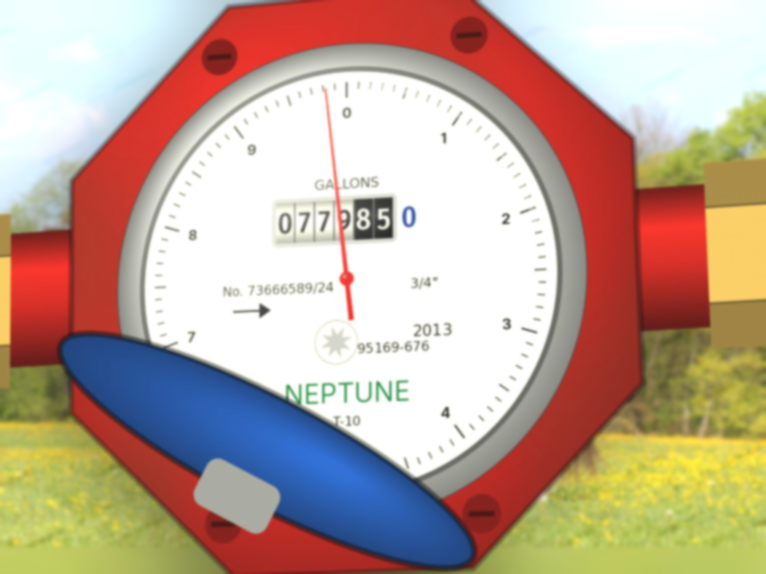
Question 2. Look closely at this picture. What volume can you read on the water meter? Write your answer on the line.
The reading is 779849.8 gal
